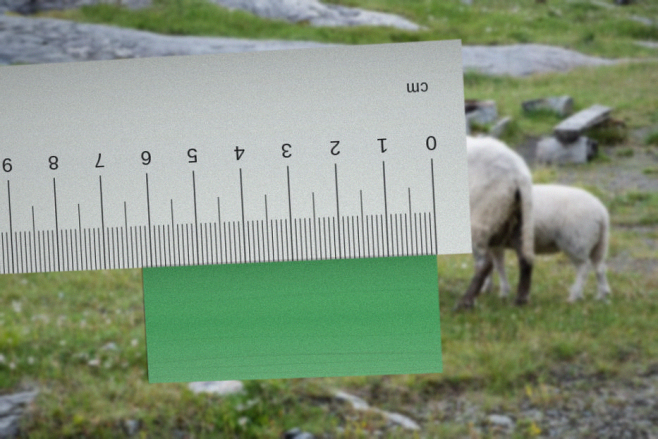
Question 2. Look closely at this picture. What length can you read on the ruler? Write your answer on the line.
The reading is 6.2 cm
